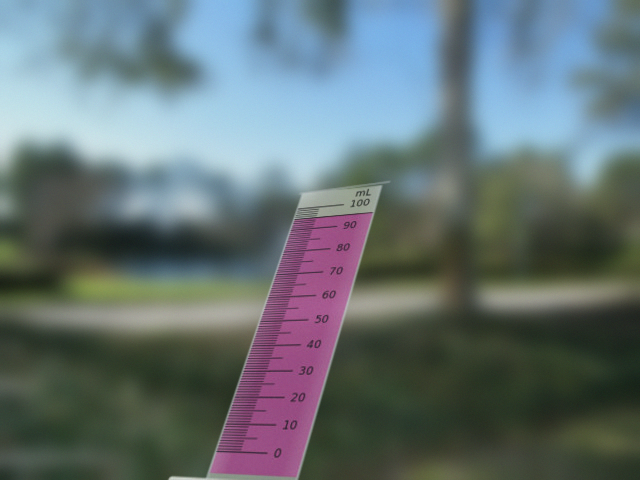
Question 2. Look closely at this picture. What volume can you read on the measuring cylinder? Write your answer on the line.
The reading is 95 mL
